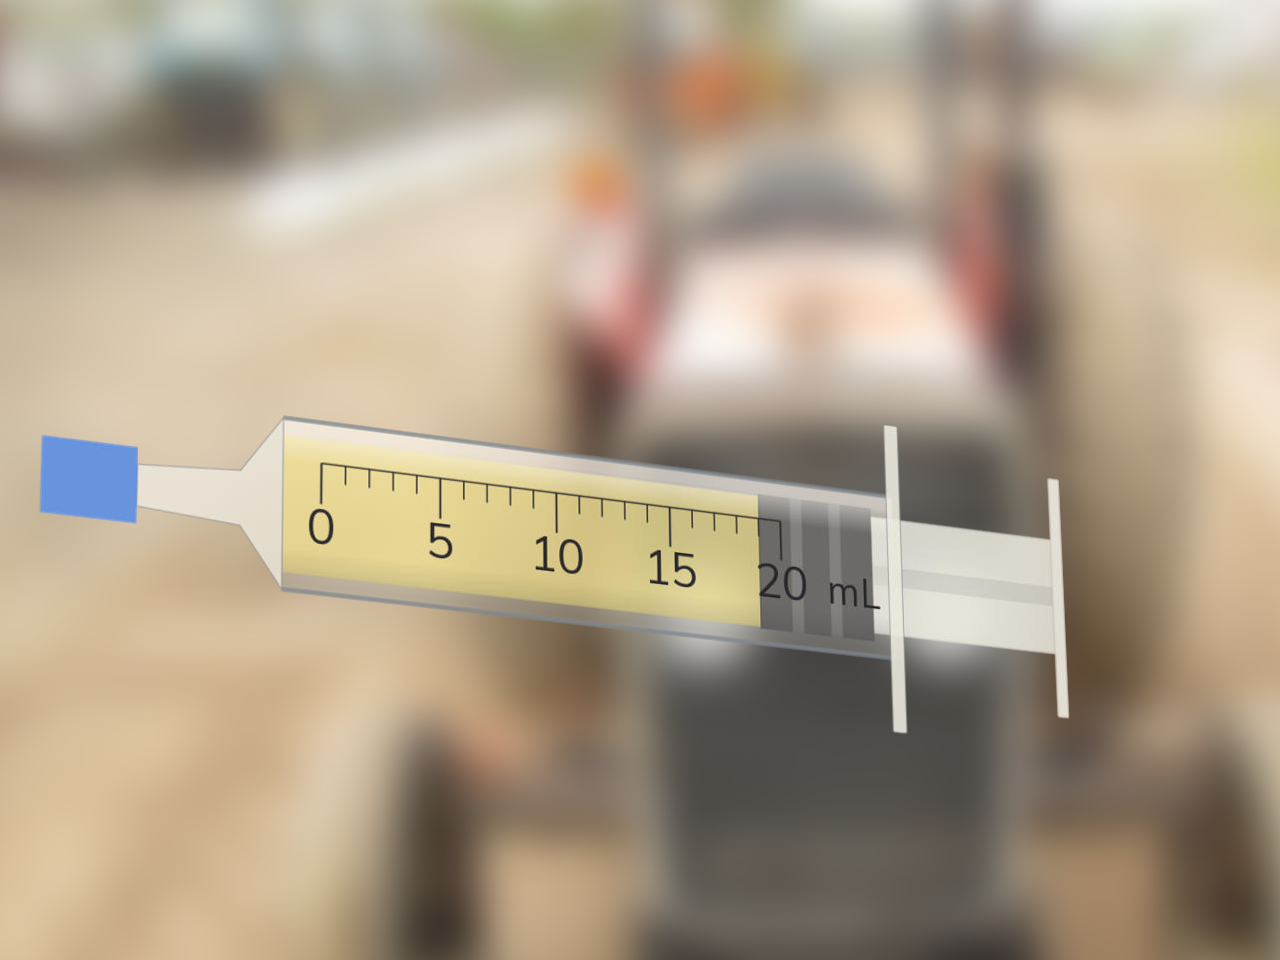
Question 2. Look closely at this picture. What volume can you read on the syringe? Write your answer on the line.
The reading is 19 mL
